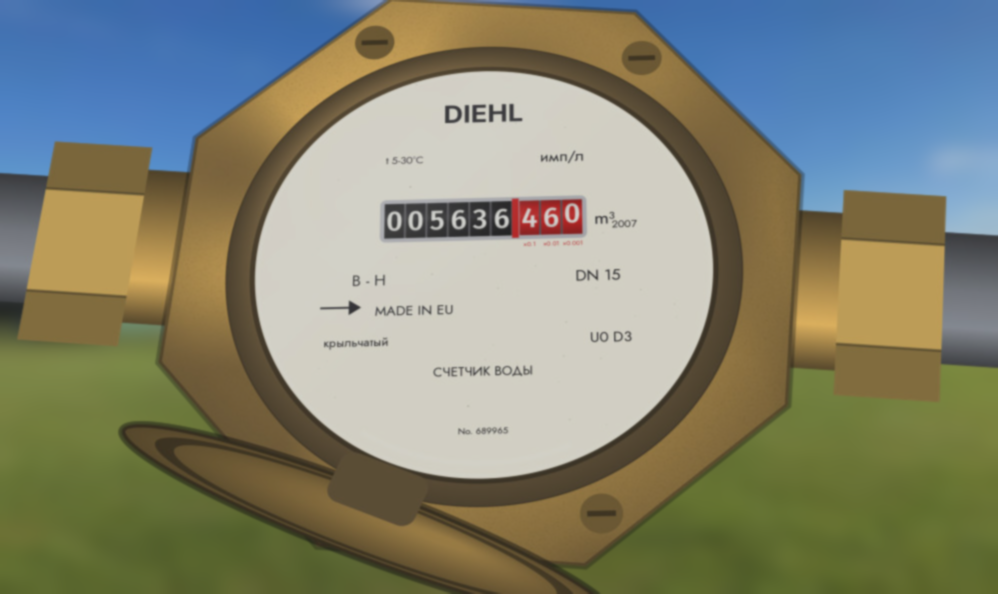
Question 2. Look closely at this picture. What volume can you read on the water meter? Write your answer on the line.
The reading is 5636.460 m³
